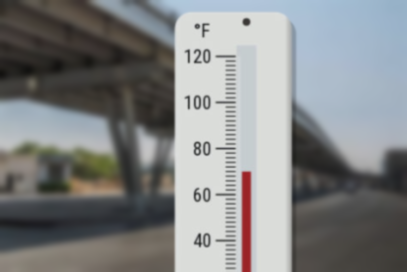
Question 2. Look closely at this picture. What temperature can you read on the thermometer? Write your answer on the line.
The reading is 70 °F
